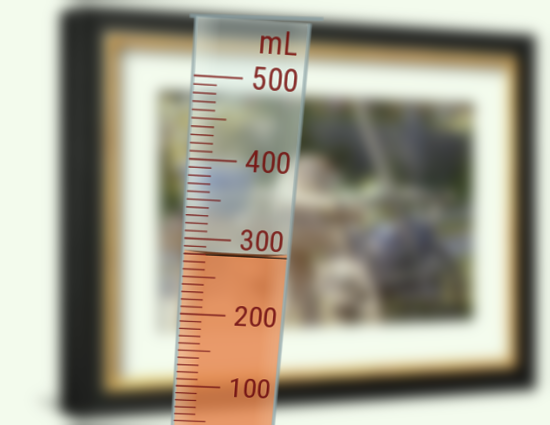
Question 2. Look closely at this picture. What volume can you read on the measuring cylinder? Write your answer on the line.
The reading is 280 mL
